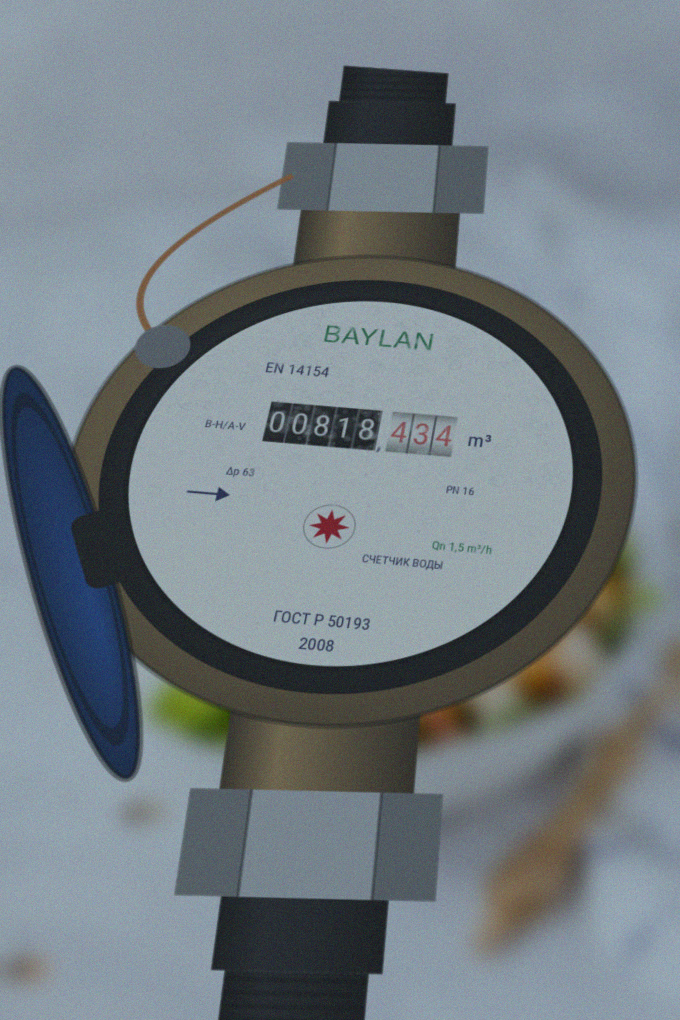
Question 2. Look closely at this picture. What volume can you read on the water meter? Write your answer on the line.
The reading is 818.434 m³
